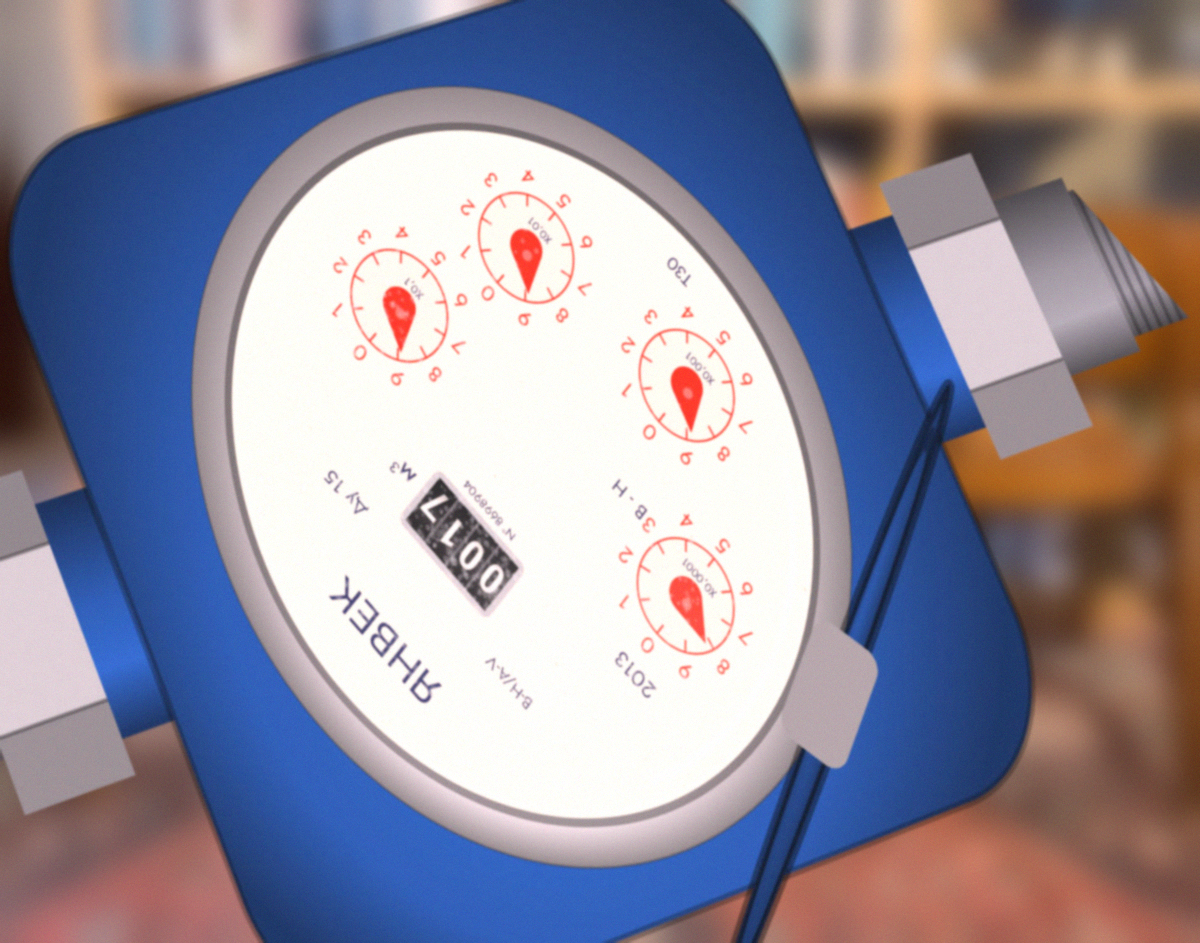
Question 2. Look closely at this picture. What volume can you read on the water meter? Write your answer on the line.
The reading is 16.8888 m³
